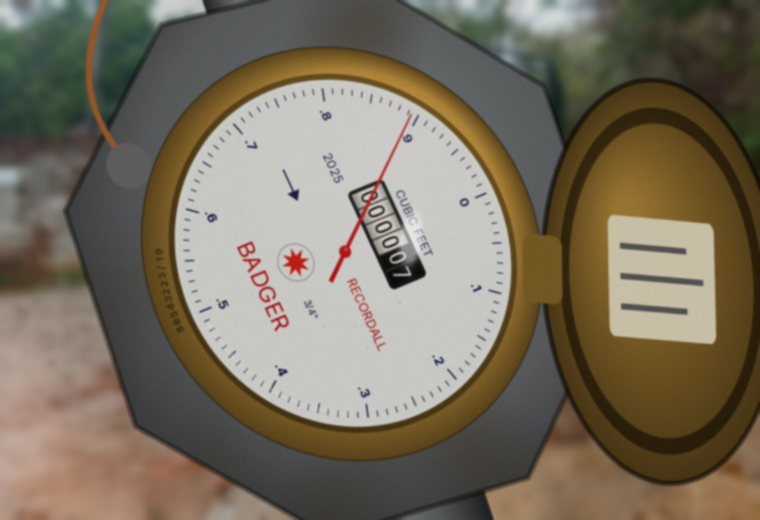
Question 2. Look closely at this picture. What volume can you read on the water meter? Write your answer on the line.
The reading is 6.89 ft³
